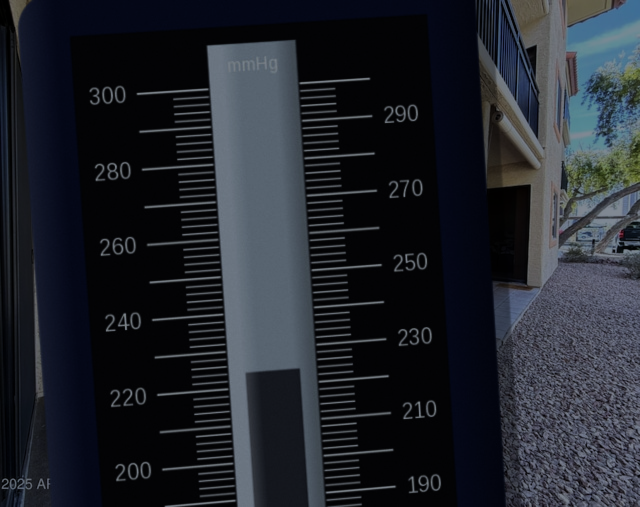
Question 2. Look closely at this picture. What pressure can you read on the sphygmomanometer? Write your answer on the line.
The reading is 224 mmHg
